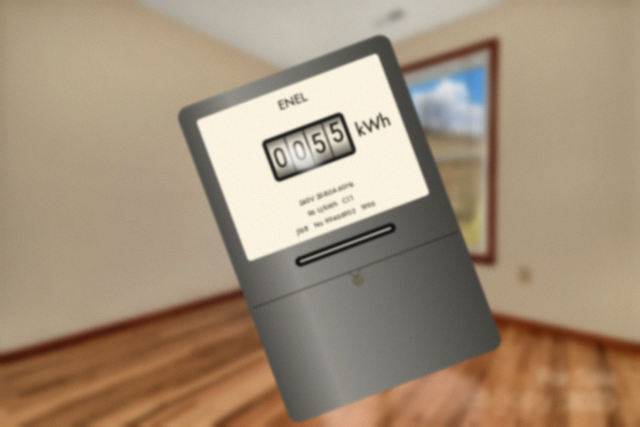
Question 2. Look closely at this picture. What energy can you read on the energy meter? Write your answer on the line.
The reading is 55 kWh
